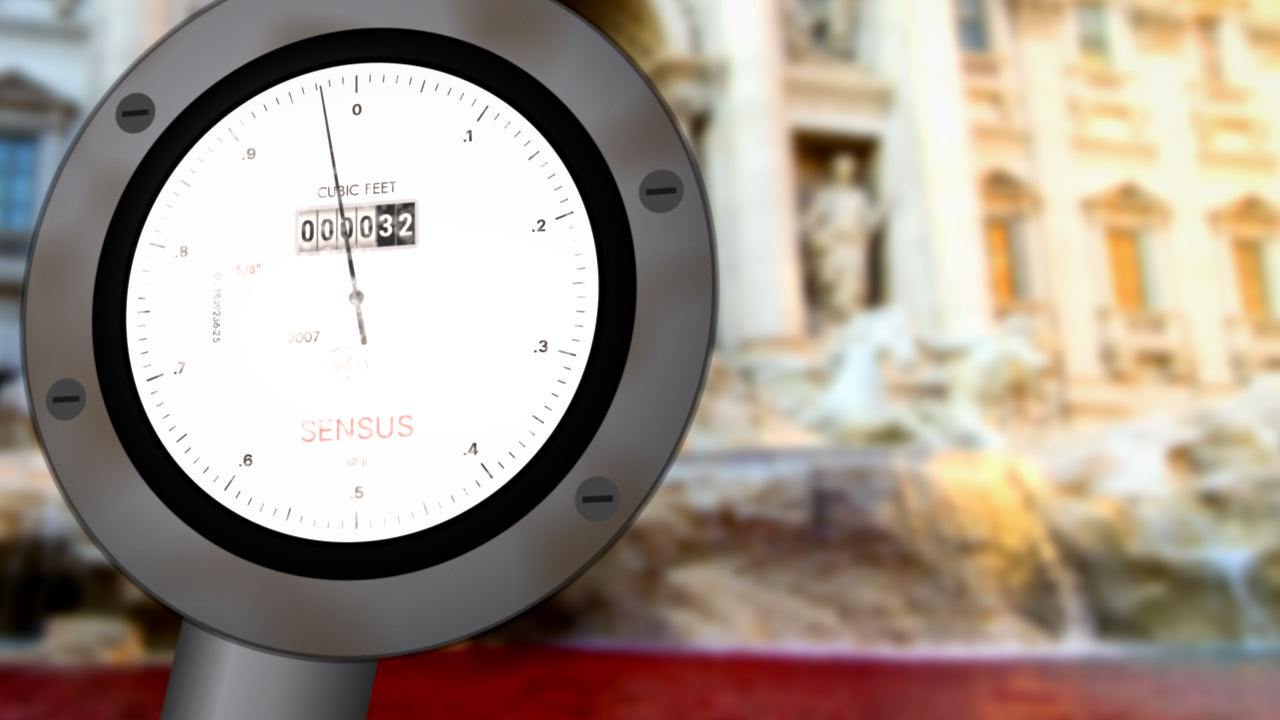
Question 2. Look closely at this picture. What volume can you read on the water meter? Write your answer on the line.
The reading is 31.97 ft³
